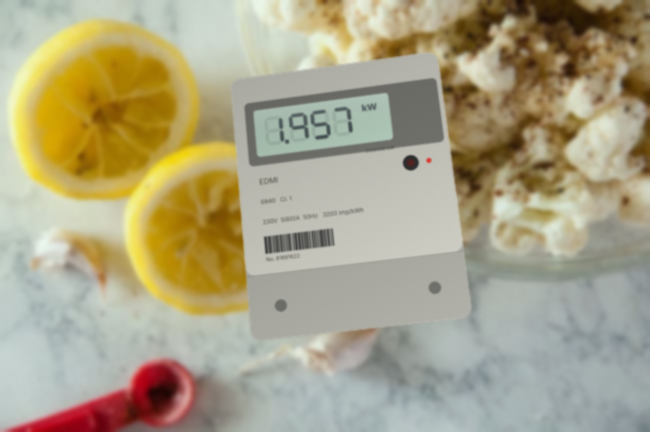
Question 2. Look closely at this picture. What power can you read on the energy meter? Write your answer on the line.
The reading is 1.957 kW
